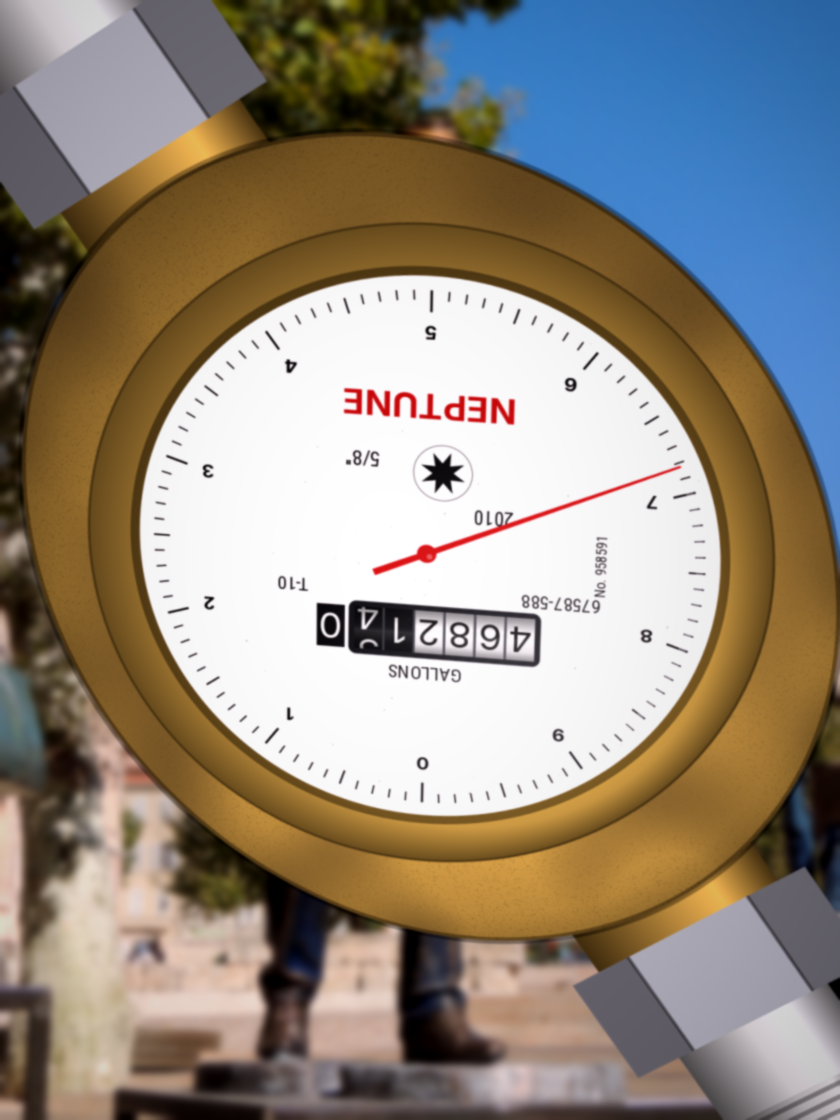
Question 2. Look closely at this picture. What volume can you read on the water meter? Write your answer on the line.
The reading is 4682136.8 gal
